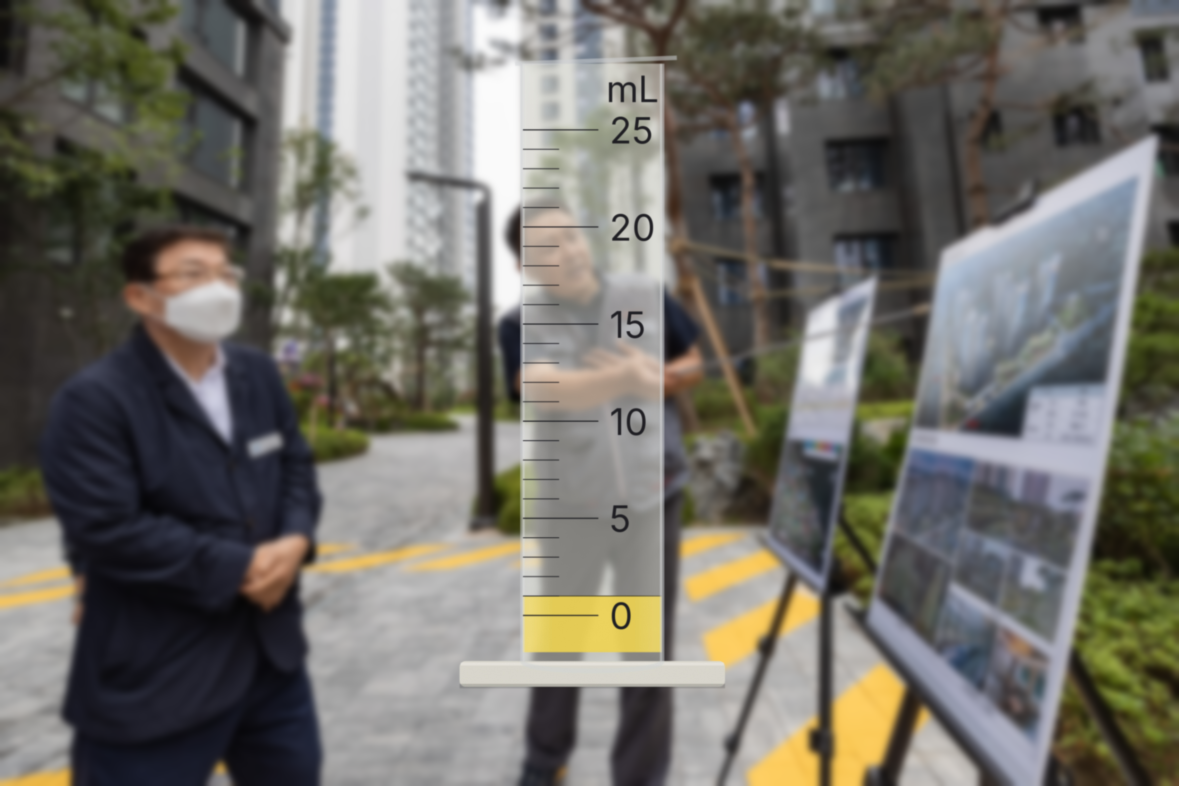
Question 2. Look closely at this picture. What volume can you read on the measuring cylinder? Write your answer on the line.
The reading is 1 mL
